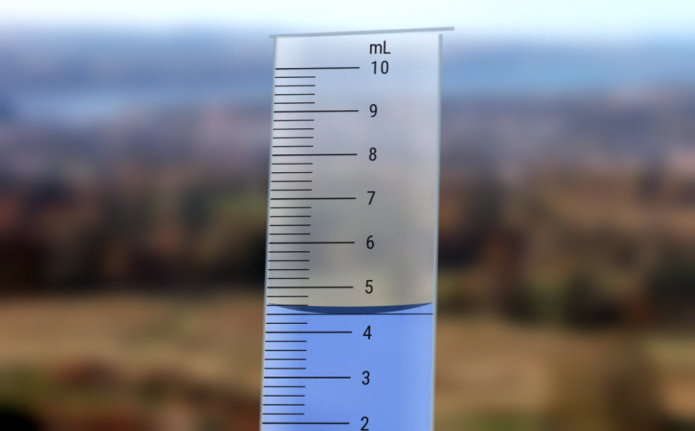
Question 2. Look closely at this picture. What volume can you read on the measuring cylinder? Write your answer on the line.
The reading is 4.4 mL
